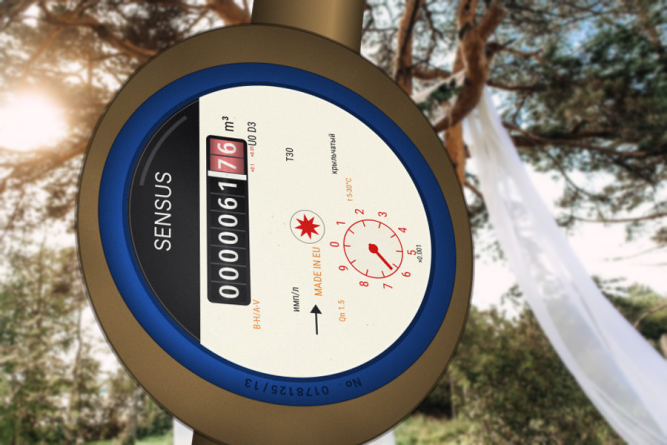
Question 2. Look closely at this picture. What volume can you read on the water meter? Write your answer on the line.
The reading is 61.766 m³
